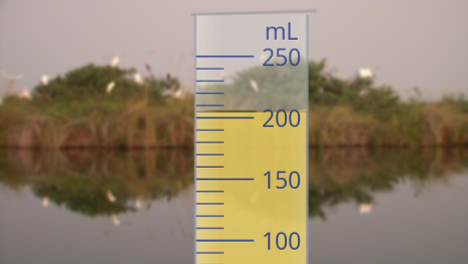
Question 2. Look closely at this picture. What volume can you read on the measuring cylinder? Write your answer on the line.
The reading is 205 mL
